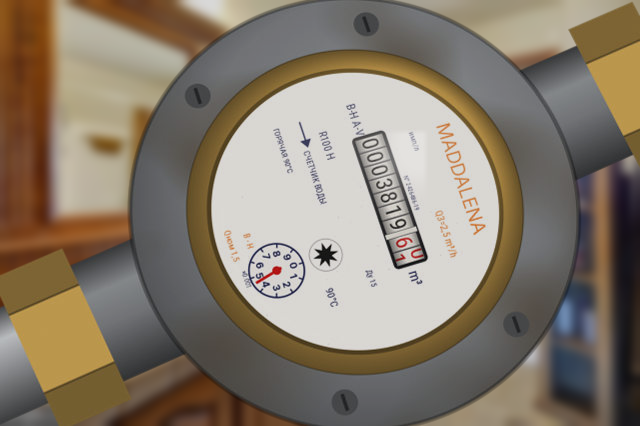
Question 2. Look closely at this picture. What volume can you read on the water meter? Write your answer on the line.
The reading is 3819.604 m³
